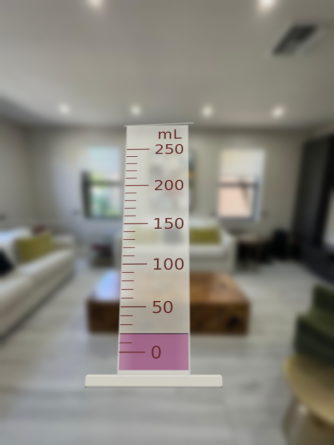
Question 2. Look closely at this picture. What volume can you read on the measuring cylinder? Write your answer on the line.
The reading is 20 mL
